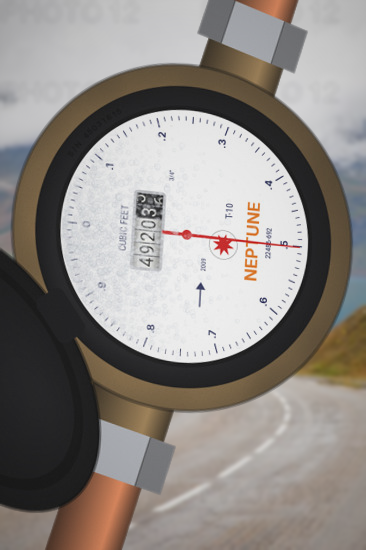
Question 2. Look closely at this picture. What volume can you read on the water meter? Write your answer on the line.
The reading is 492035.50 ft³
